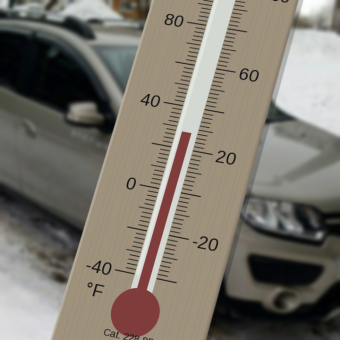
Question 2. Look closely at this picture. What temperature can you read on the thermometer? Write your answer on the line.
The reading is 28 °F
